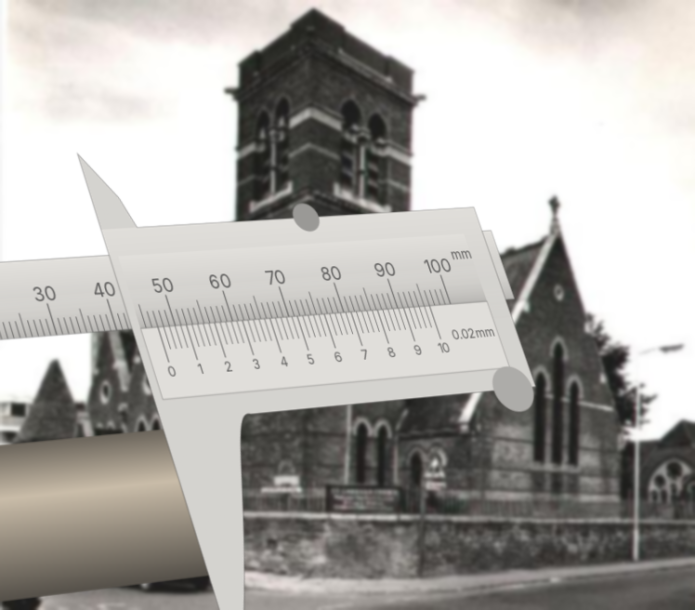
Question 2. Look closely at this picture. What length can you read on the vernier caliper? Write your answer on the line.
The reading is 47.0 mm
